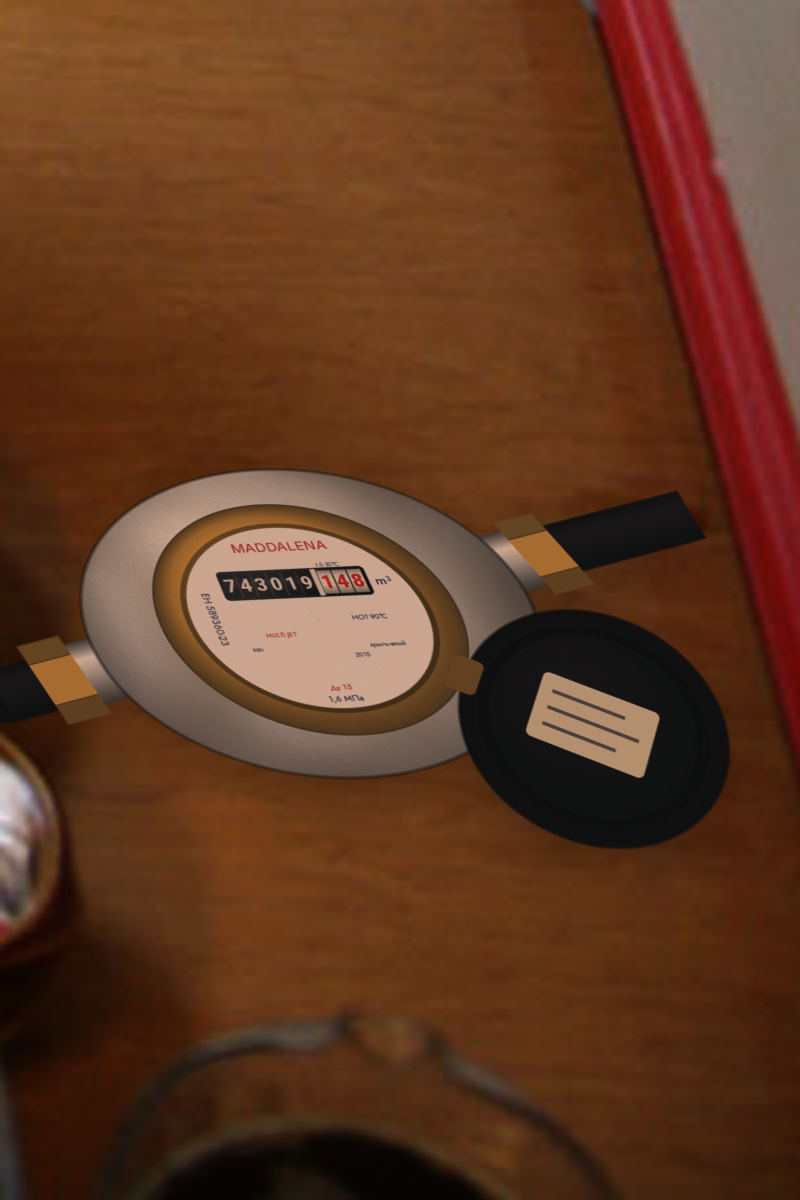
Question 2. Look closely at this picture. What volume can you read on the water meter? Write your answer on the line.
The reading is 743019.148 m³
